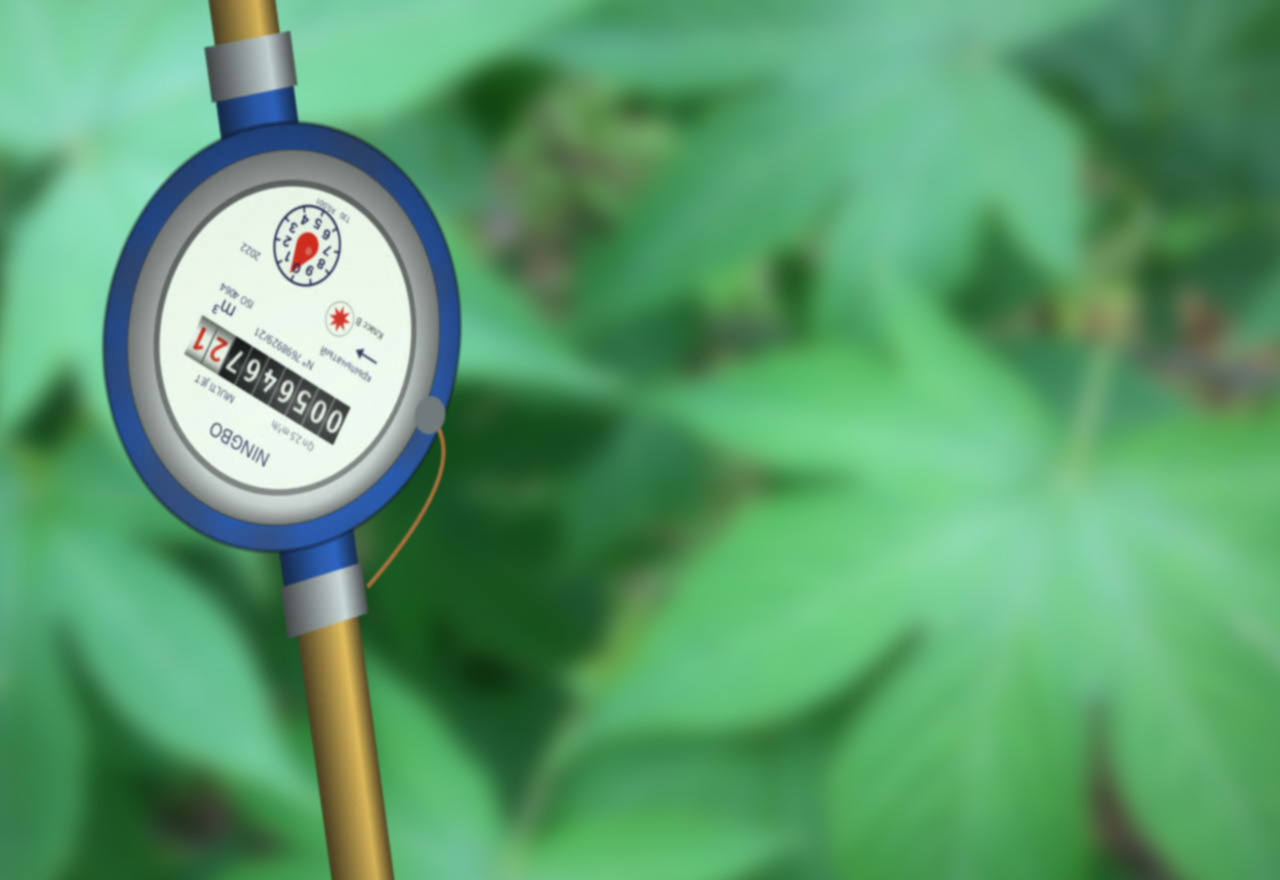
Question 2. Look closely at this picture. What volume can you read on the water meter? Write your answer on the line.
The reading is 56467.210 m³
